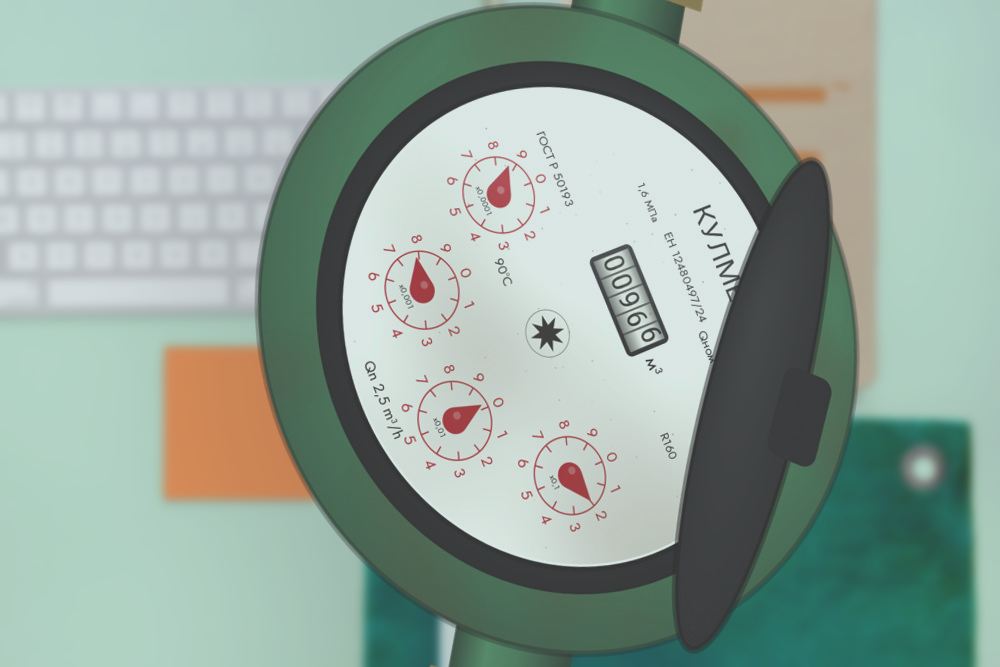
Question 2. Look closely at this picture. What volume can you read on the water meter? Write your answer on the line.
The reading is 966.1978 m³
